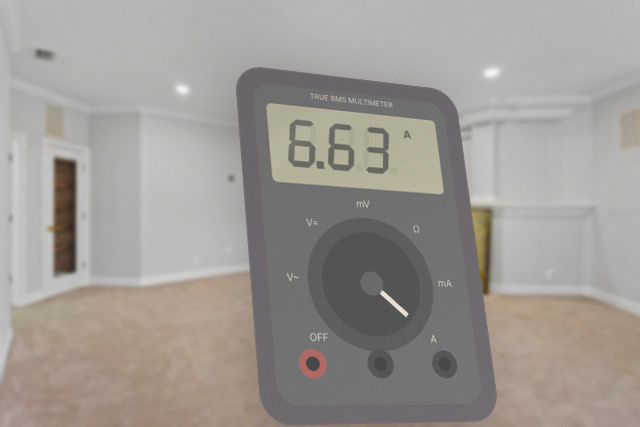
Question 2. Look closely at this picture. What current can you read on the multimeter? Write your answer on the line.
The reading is 6.63 A
